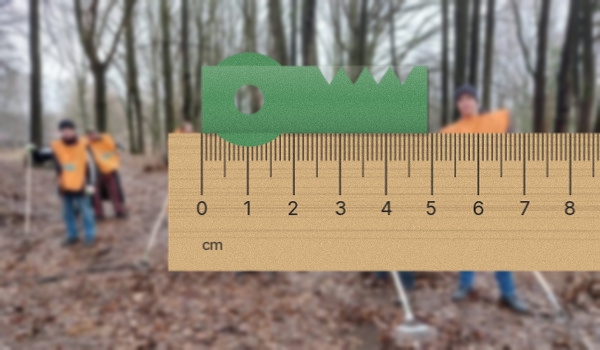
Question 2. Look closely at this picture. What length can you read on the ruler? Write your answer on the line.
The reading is 4.9 cm
